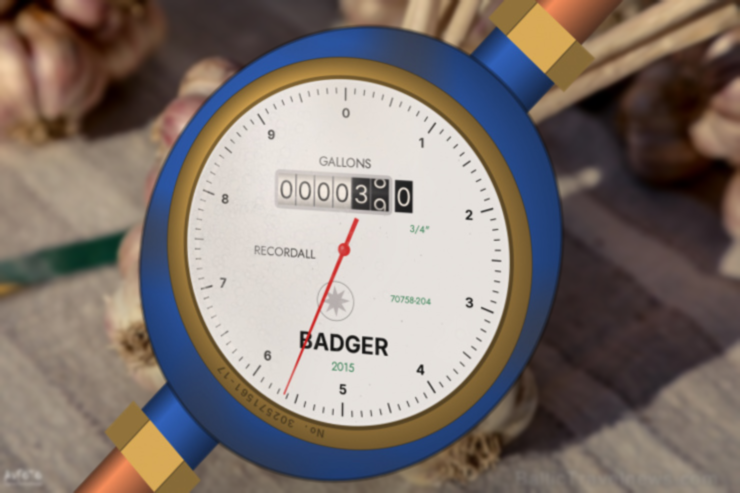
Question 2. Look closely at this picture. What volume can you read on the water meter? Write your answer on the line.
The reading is 385.6 gal
